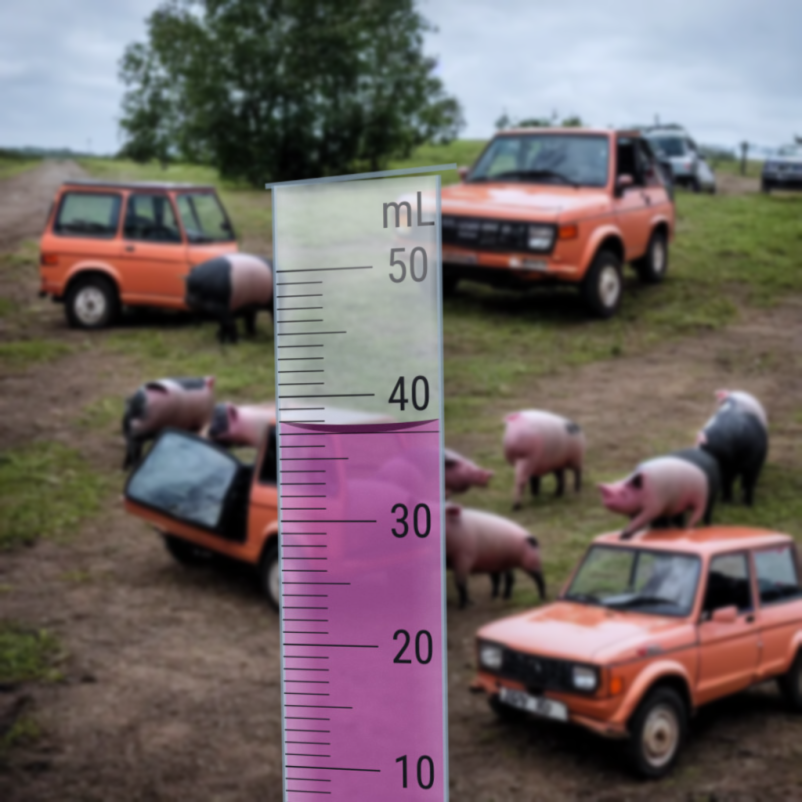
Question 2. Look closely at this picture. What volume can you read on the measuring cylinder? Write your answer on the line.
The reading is 37 mL
